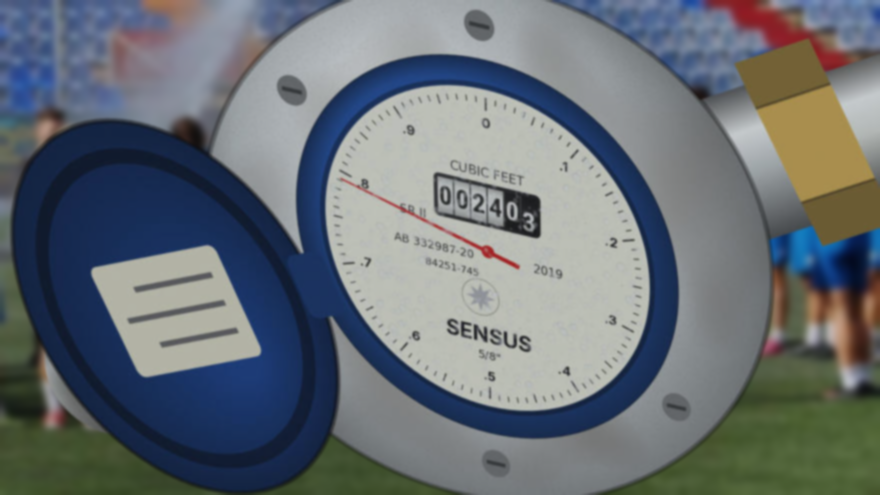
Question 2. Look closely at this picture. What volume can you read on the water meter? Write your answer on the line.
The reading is 2402.79 ft³
